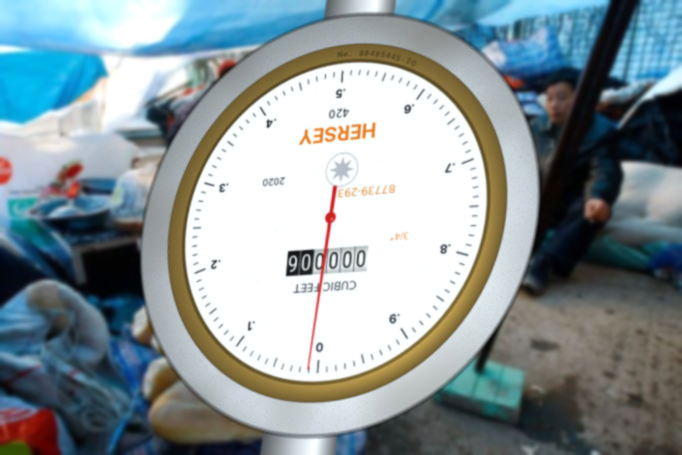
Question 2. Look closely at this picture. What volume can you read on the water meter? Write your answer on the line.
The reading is 6.01 ft³
